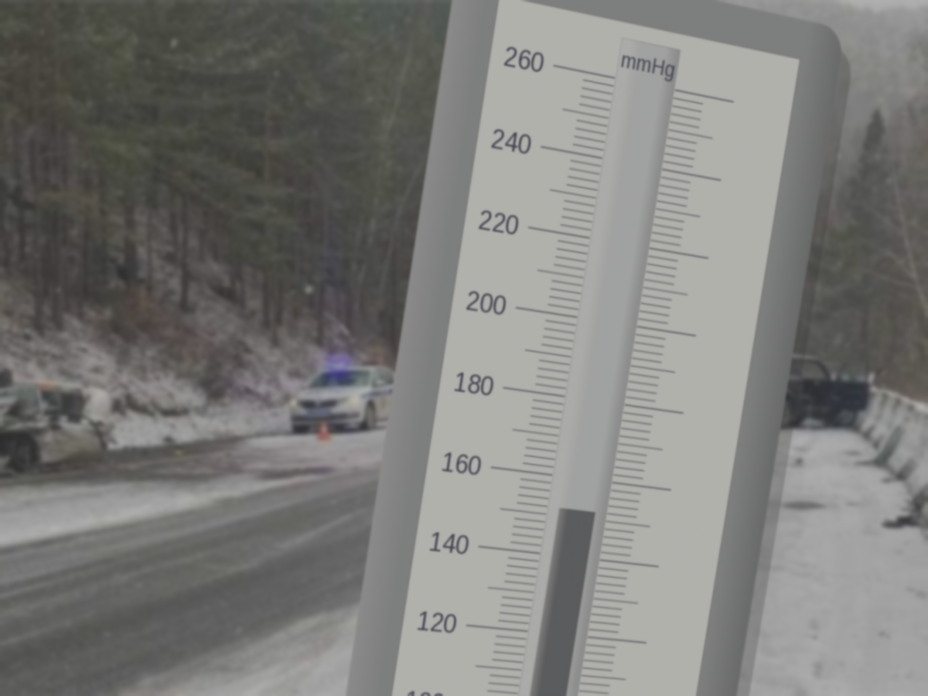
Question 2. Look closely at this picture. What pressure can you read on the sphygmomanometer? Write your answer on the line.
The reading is 152 mmHg
